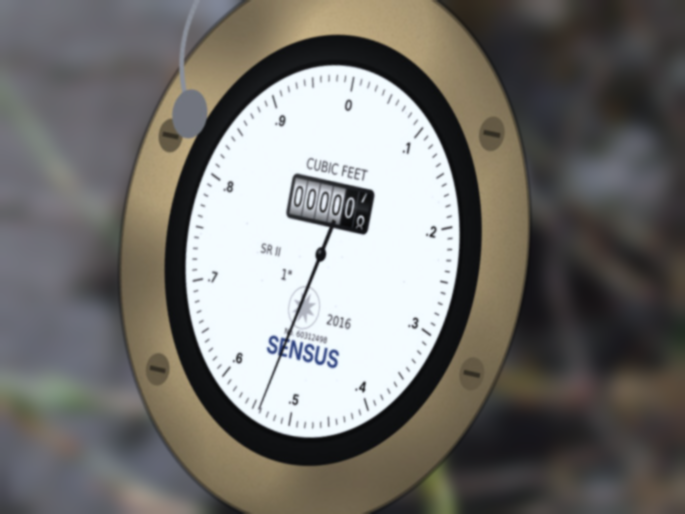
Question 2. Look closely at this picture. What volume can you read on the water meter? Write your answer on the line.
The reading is 7.54 ft³
